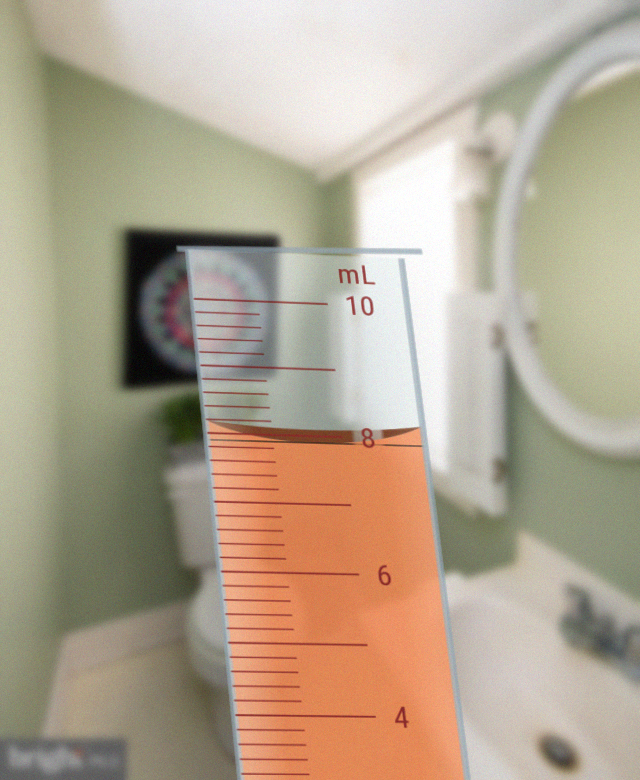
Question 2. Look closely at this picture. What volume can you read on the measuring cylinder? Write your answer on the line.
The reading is 7.9 mL
